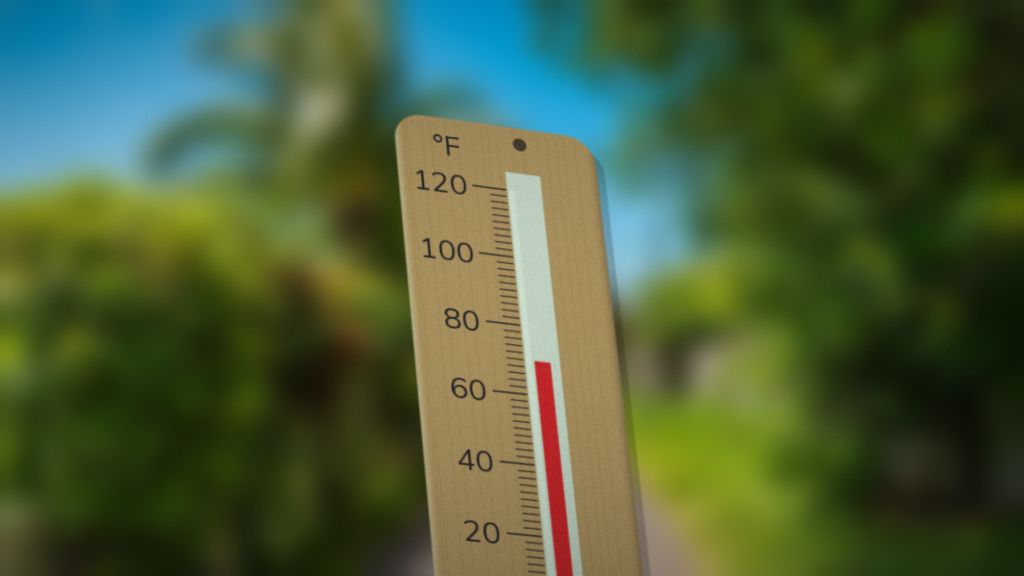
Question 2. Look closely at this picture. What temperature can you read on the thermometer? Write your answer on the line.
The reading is 70 °F
